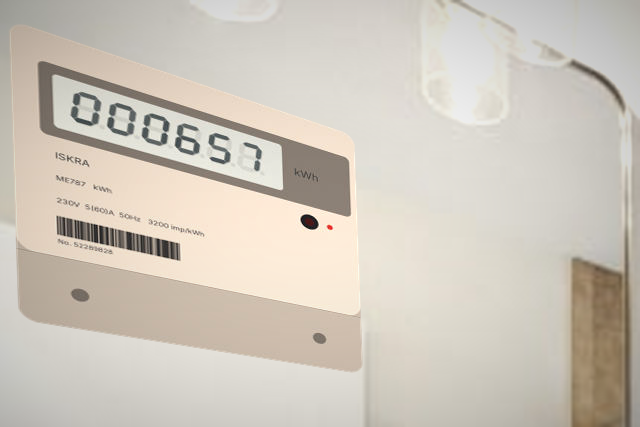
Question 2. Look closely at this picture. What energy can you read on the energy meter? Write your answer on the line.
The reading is 657 kWh
